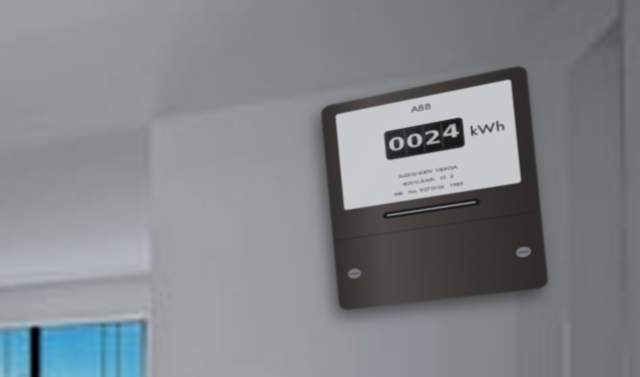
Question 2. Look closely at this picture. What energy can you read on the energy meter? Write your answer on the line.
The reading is 24 kWh
